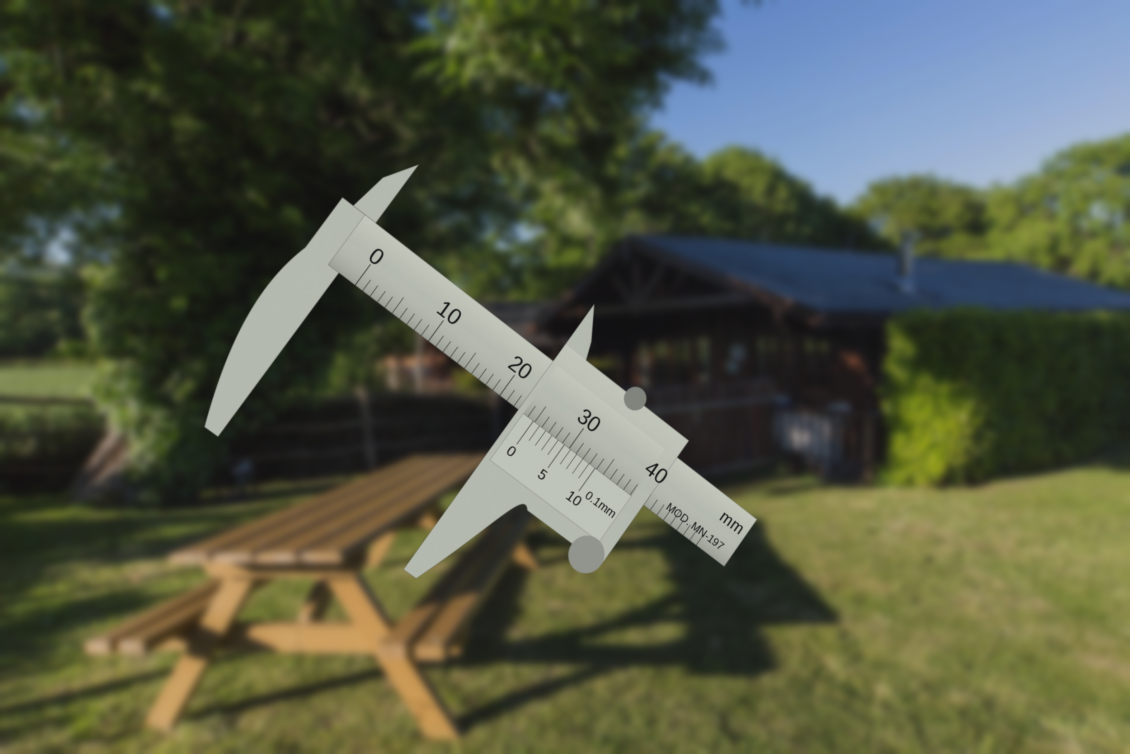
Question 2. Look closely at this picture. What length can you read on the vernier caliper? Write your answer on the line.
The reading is 24.8 mm
